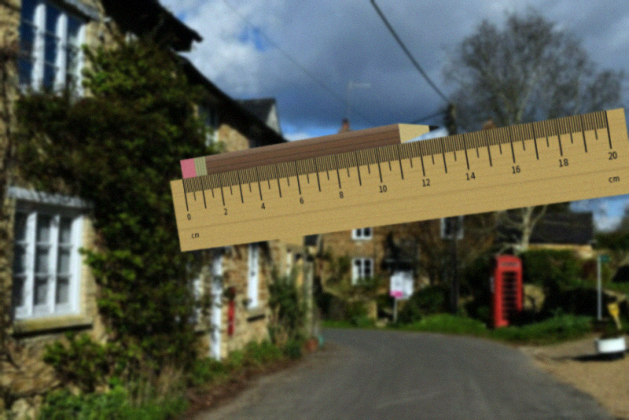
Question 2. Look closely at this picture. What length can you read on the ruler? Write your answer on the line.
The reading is 13 cm
